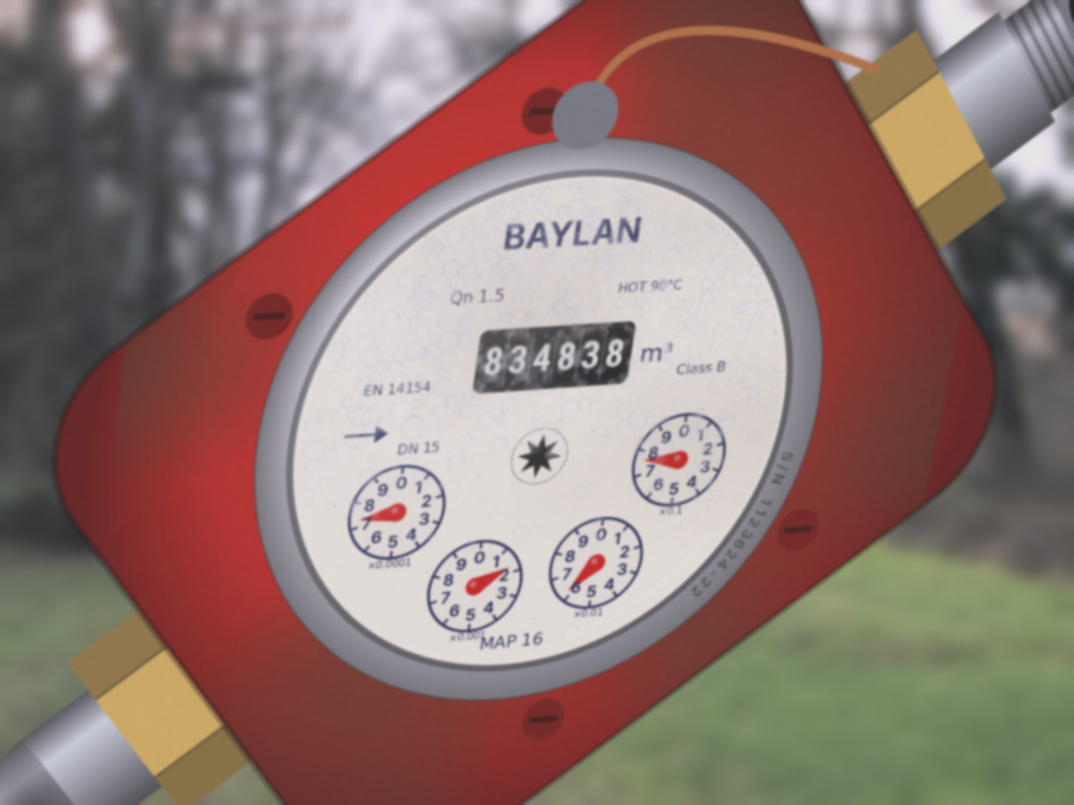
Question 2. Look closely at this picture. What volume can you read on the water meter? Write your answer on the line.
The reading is 834838.7617 m³
